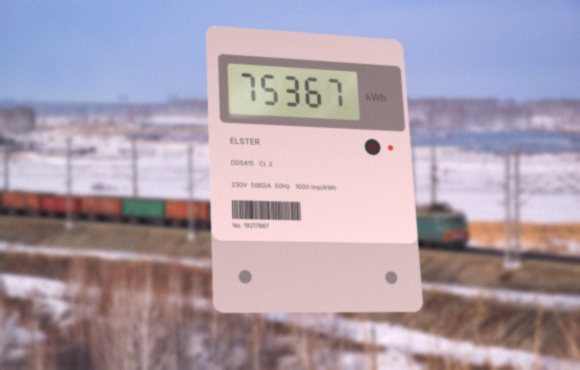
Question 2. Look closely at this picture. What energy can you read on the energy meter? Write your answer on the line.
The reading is 75367 kWh
